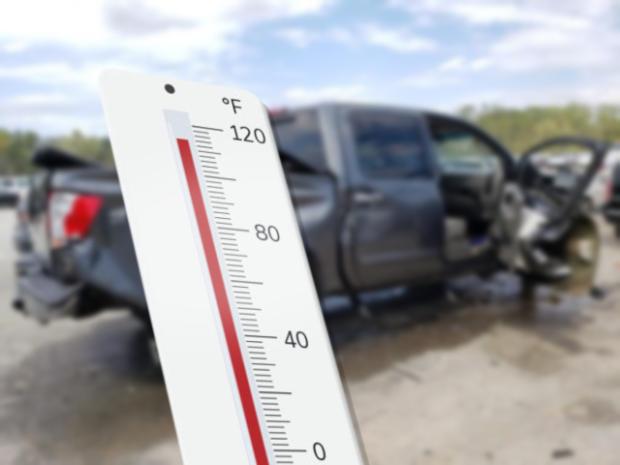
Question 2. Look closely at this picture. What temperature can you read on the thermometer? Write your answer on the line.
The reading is 114 °F
